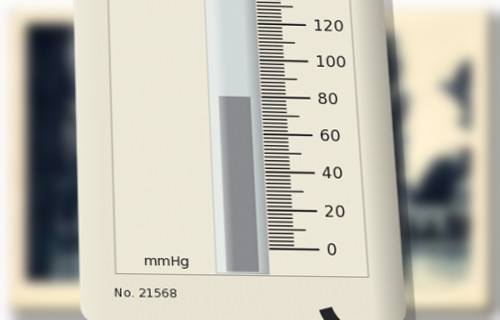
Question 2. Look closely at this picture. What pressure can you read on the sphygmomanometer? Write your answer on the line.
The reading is 80 mmHg
